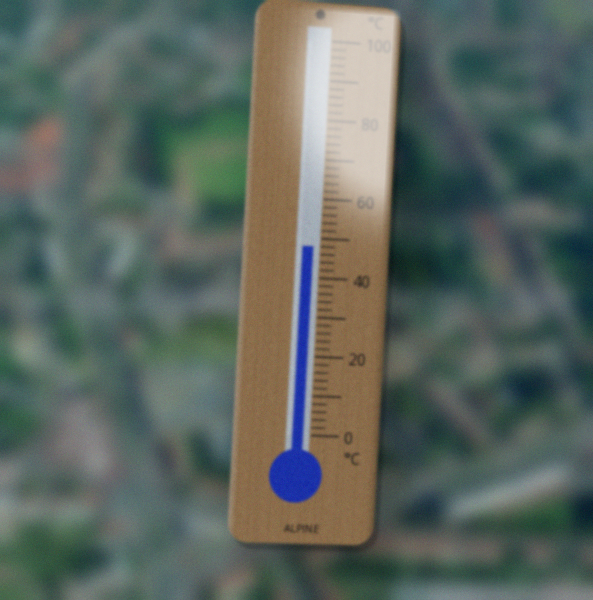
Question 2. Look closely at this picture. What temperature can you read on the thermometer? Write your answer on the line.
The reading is 48 °C
